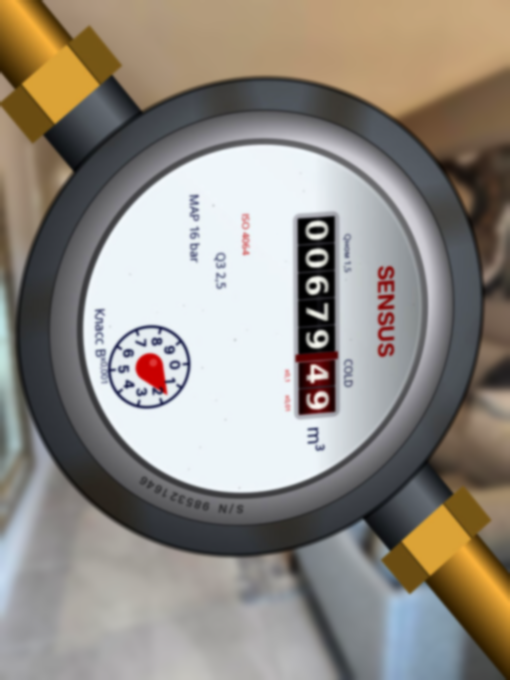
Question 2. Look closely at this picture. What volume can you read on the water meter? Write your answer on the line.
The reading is 679.491 m³
